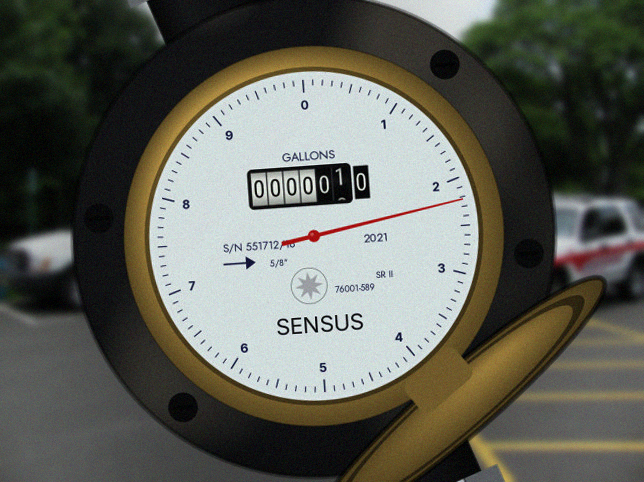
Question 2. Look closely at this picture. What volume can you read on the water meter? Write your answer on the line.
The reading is 12.2 gal
